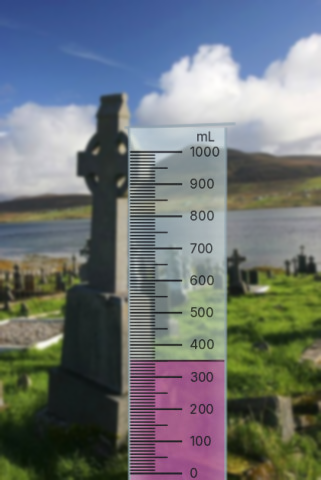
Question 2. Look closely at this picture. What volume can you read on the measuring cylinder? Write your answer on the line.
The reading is 350 mL
